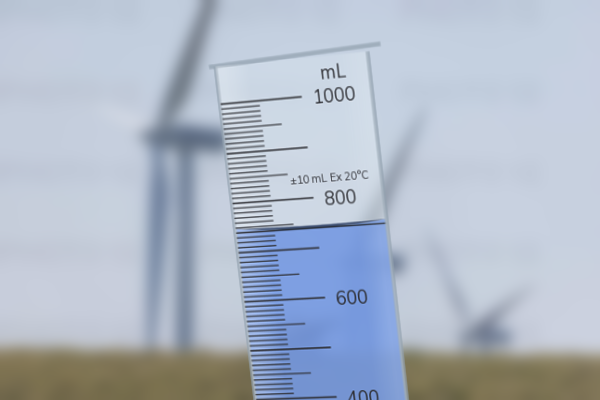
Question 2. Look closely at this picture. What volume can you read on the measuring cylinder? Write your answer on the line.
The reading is 740 mL
